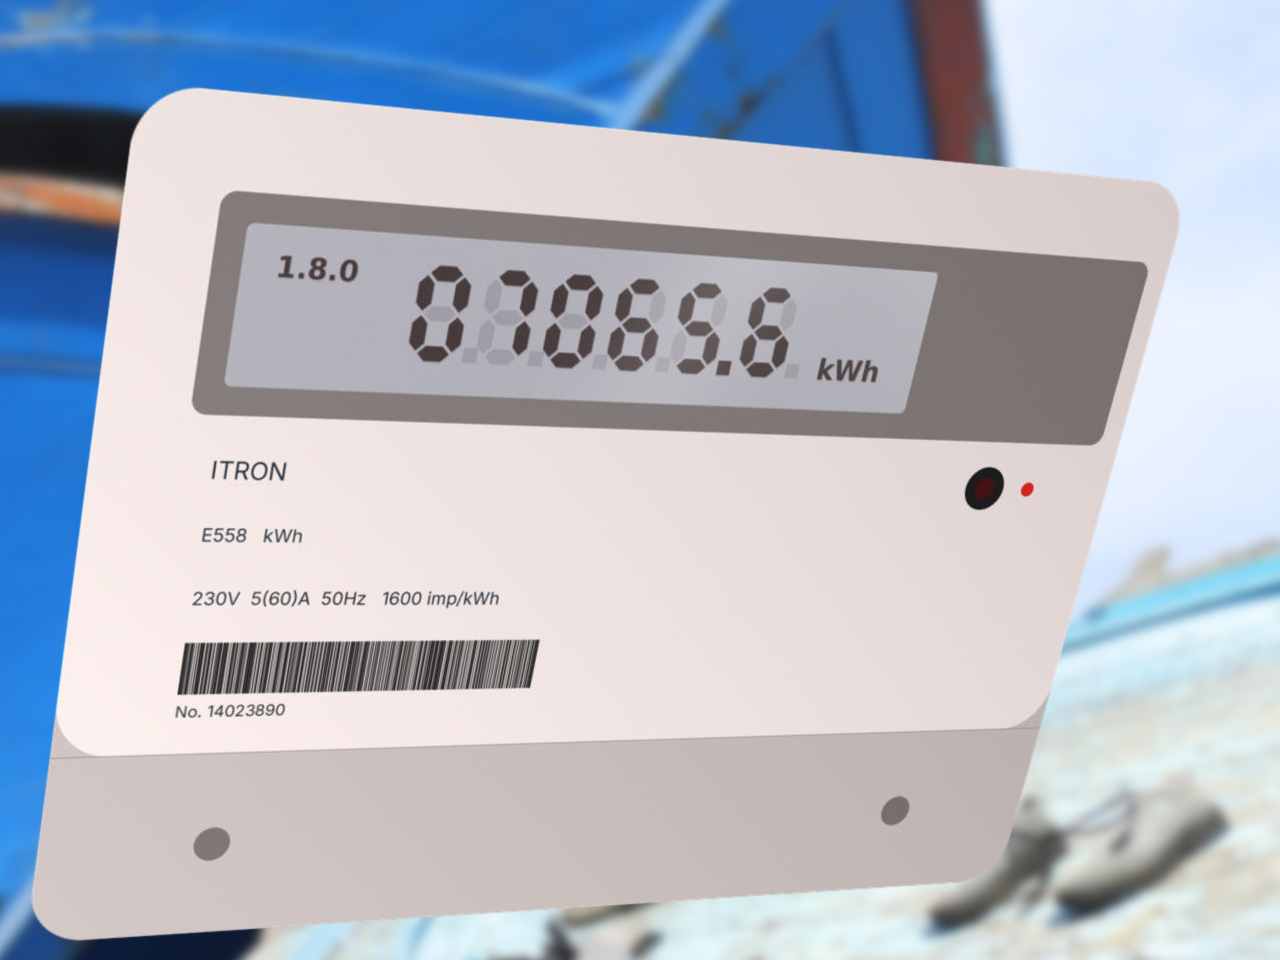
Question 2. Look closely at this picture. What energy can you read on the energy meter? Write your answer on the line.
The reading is 7065.6 kWh
